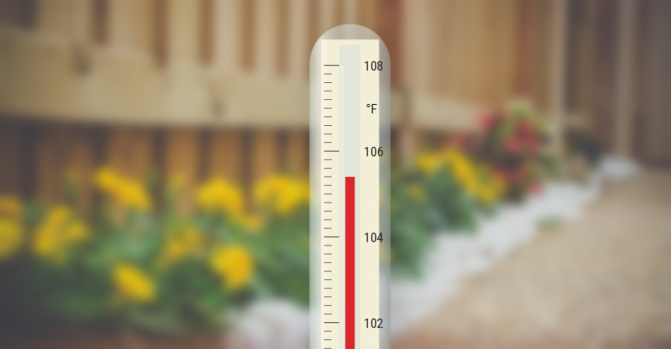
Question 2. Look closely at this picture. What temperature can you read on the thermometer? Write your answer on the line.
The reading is 105.4 °F
